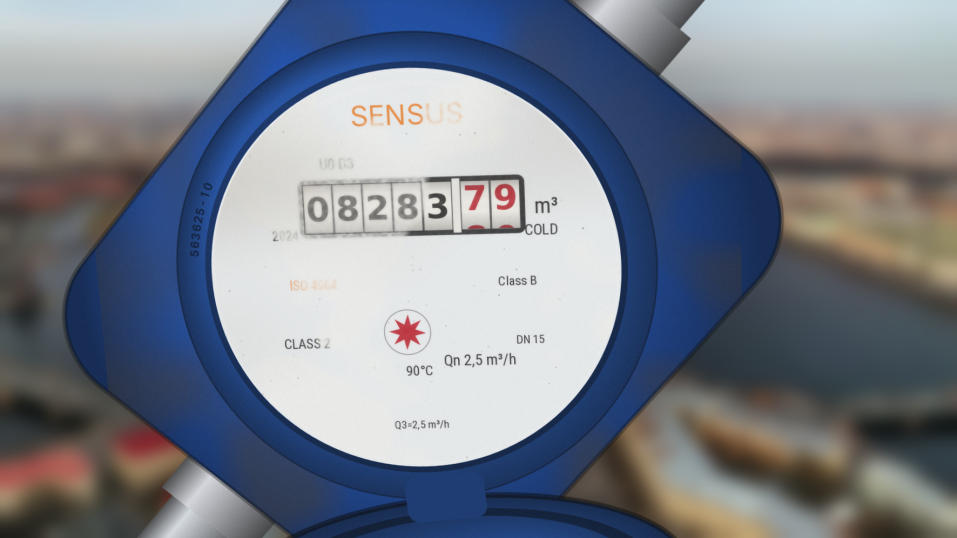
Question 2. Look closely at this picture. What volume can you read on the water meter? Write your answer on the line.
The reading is 8283.79 m³
